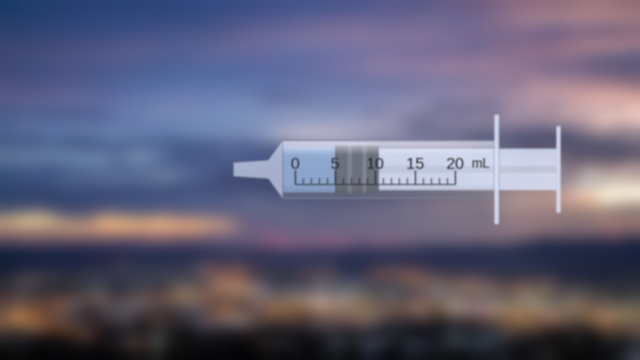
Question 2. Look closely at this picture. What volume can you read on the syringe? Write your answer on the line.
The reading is 5 mL
